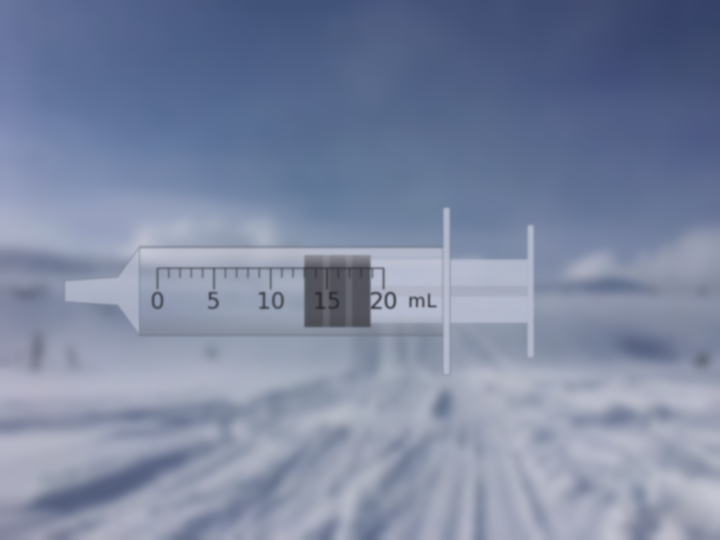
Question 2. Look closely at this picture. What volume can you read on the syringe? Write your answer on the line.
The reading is 13 mL
